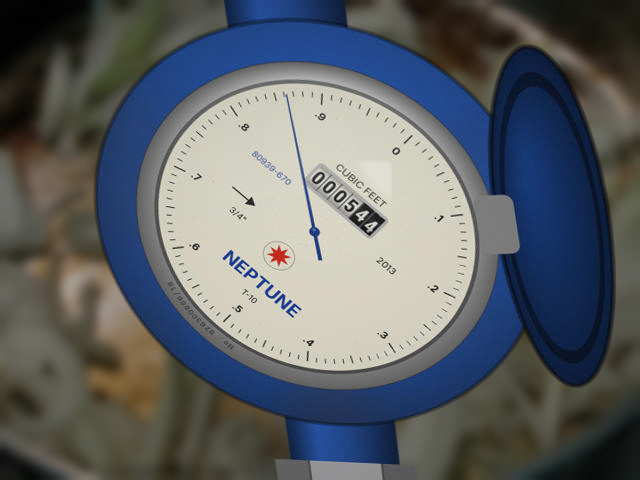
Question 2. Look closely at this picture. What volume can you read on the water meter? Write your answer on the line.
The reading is 543.86 ft³
